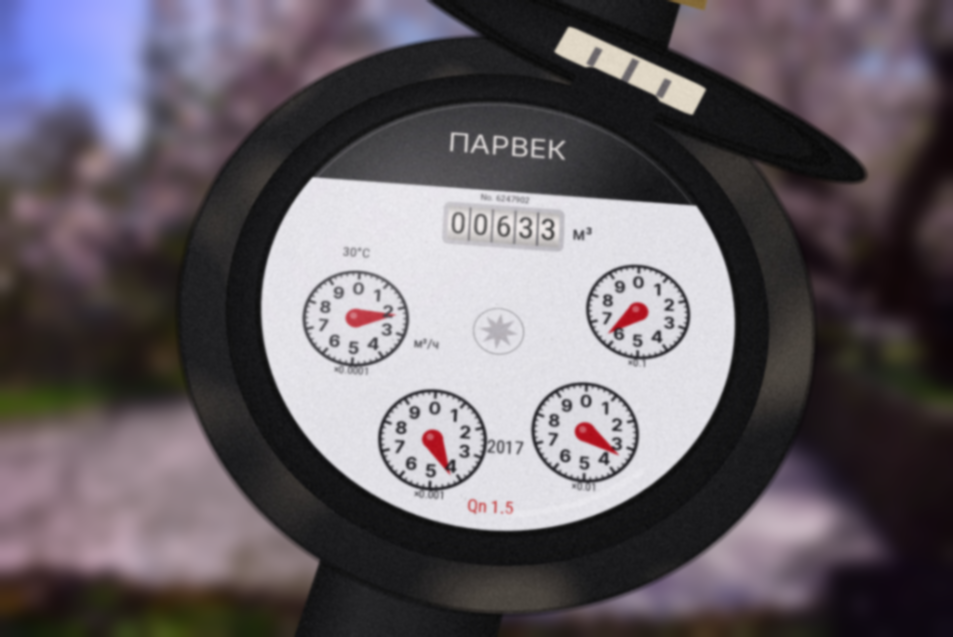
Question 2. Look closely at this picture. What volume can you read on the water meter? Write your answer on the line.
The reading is 633.6342 m³
